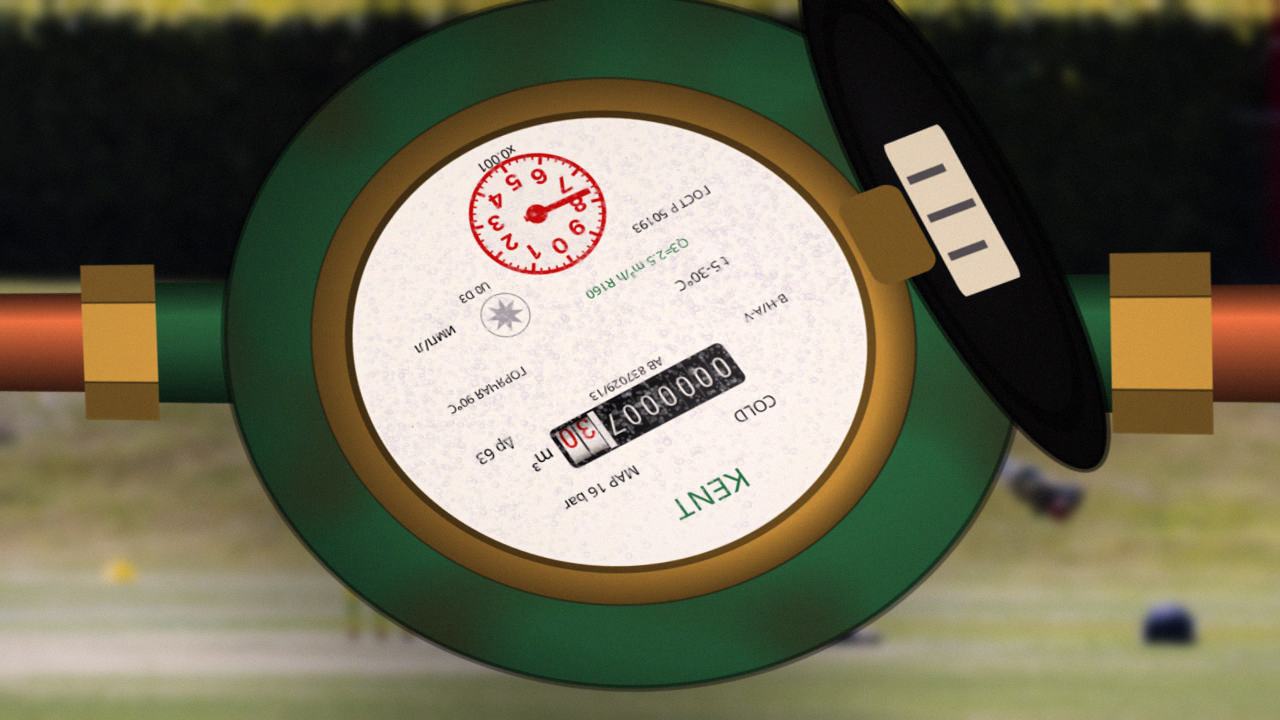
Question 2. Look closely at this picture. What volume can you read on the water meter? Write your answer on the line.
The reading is 7.297 m³
